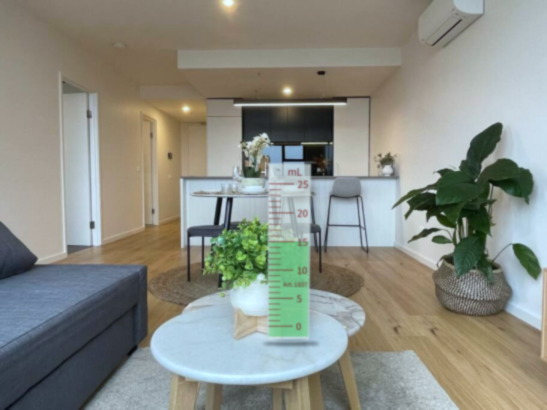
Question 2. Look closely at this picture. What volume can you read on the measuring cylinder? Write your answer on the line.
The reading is 15 mL
